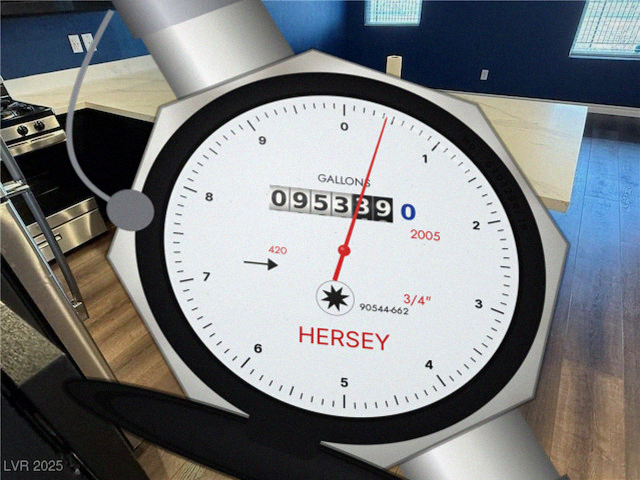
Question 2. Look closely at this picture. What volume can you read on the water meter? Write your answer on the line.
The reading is 953390.4 gal
